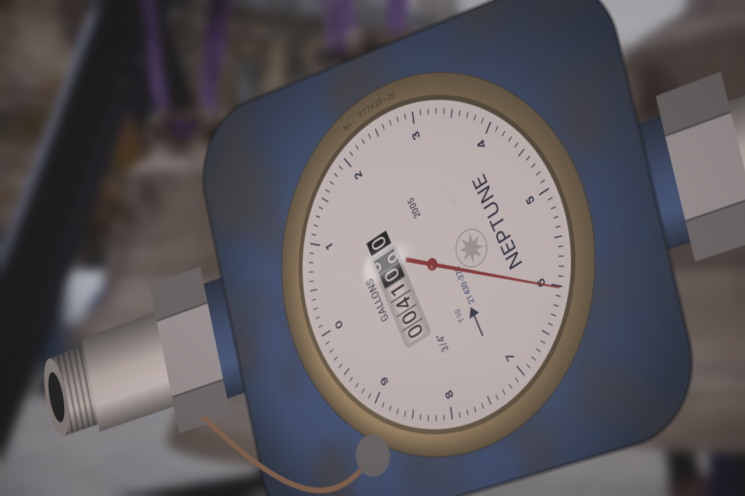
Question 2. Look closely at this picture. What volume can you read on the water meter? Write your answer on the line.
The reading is 41086.0 gal
